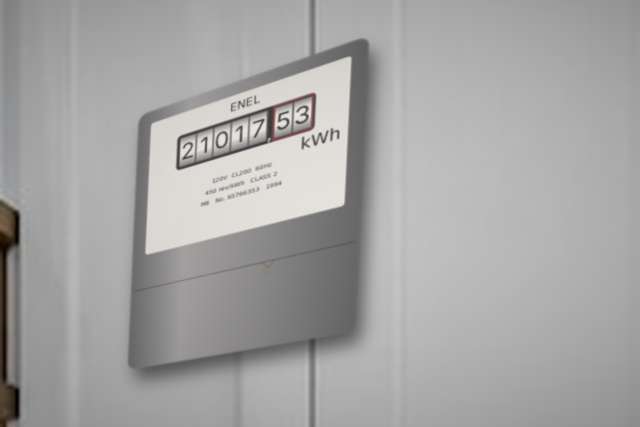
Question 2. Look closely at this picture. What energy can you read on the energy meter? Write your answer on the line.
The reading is 21017.53 kWh
